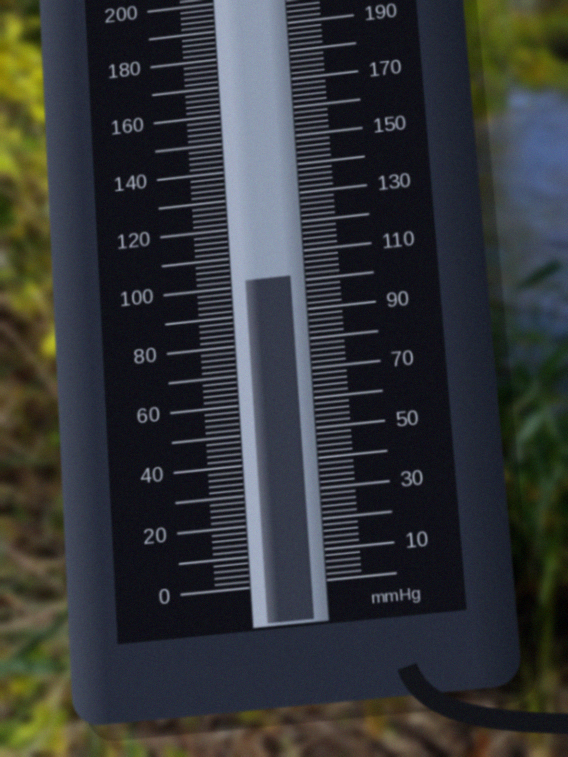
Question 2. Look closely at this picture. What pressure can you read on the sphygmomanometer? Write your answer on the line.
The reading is 102 mmHg
